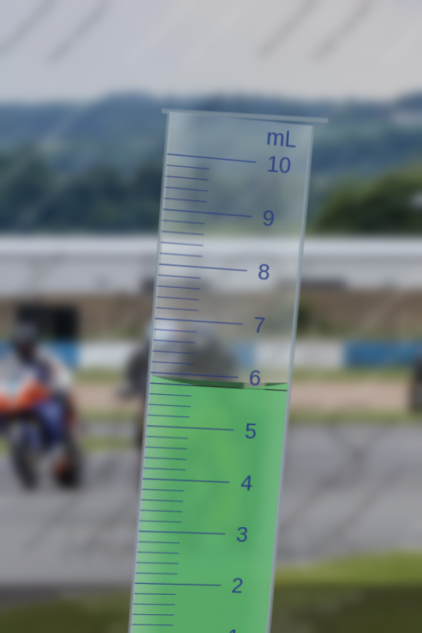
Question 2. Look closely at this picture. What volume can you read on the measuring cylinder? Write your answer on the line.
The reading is 5.8 mL
